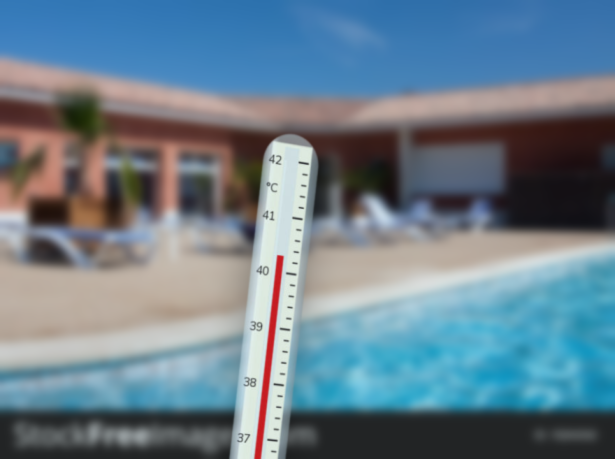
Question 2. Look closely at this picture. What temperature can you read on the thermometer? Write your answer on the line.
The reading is 40.3 °C
